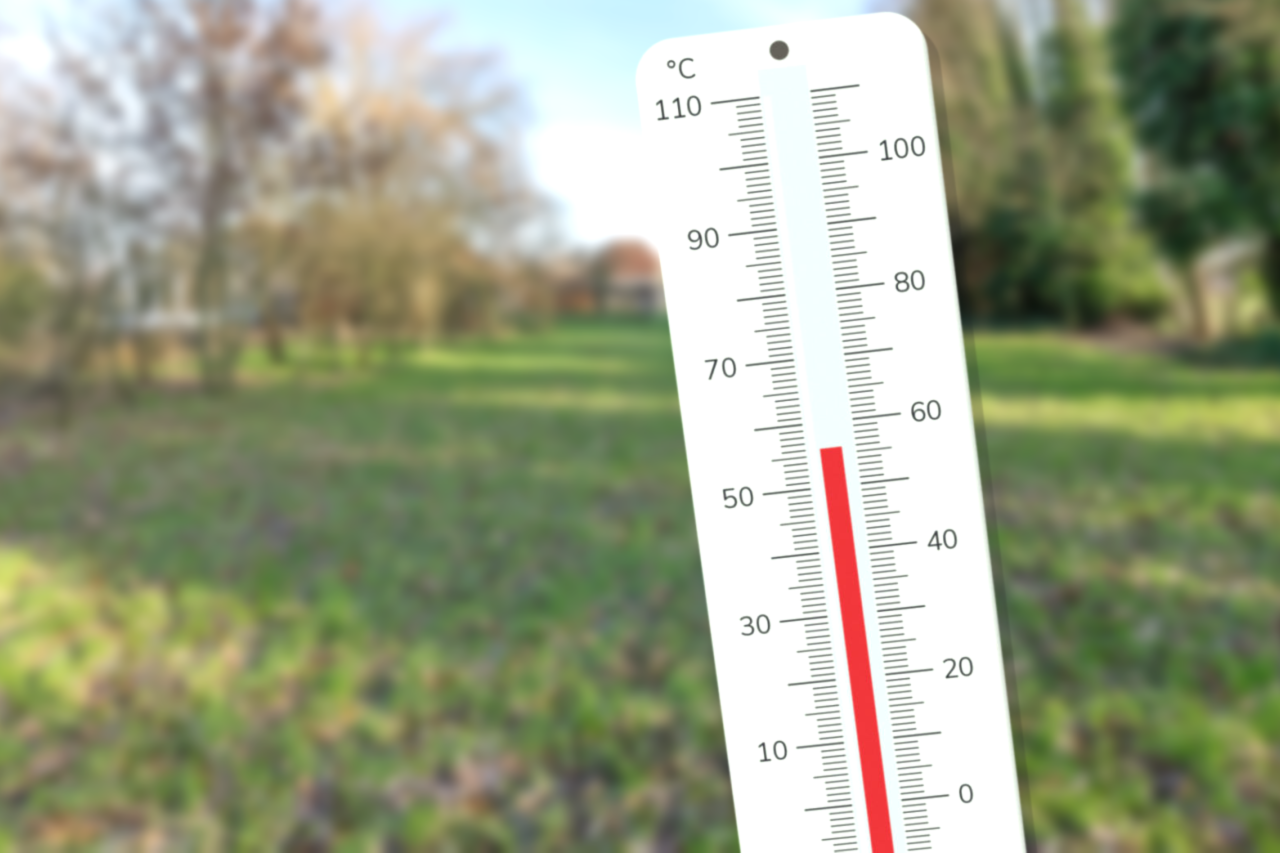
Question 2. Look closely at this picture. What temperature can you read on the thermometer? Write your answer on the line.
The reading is 56 °C
